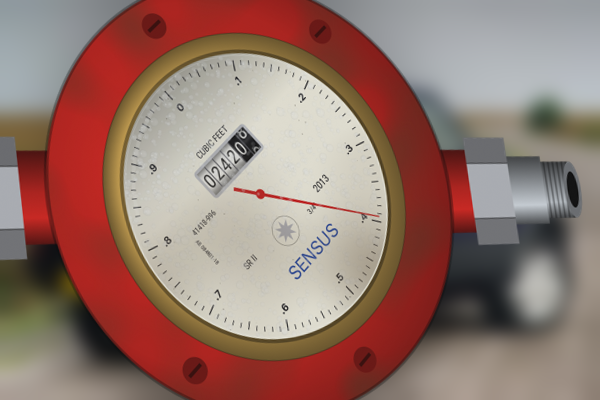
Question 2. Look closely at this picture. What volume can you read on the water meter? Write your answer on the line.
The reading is 24208.39 ft³
